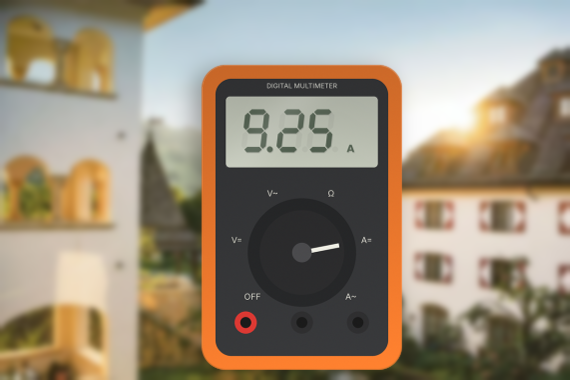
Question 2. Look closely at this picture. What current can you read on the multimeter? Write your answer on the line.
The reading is 9.25 A
